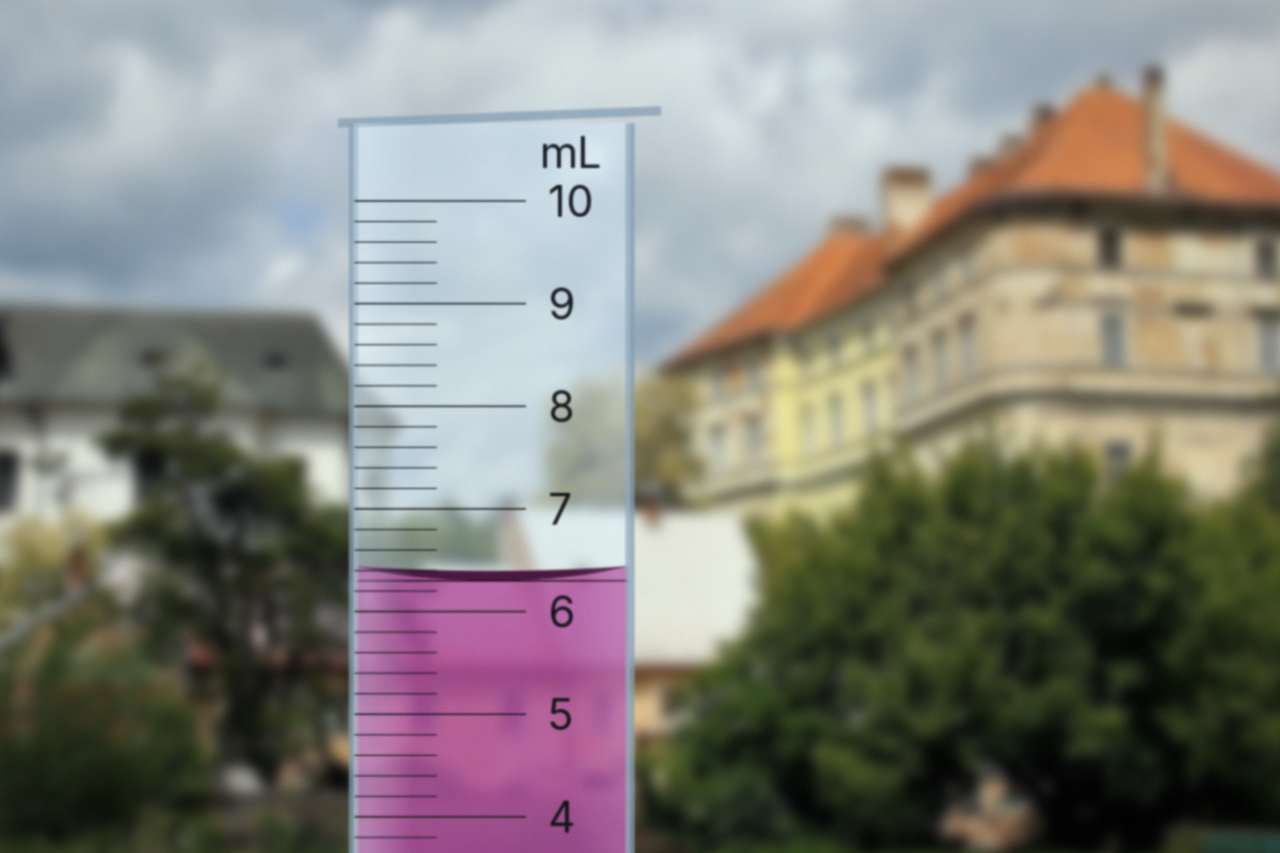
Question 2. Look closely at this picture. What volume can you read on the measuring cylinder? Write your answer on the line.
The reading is 6.3 mL
